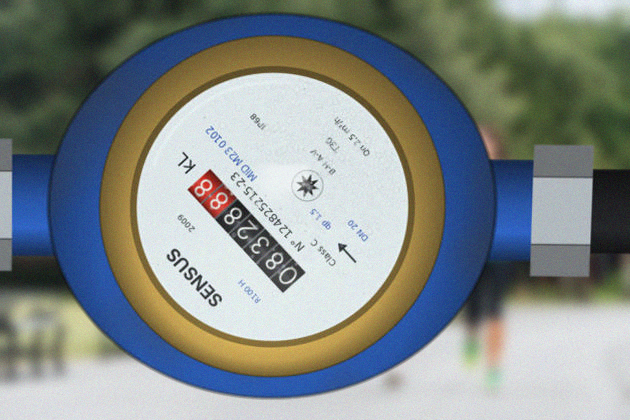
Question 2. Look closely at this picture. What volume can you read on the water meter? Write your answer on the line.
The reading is 8328.88 kL
